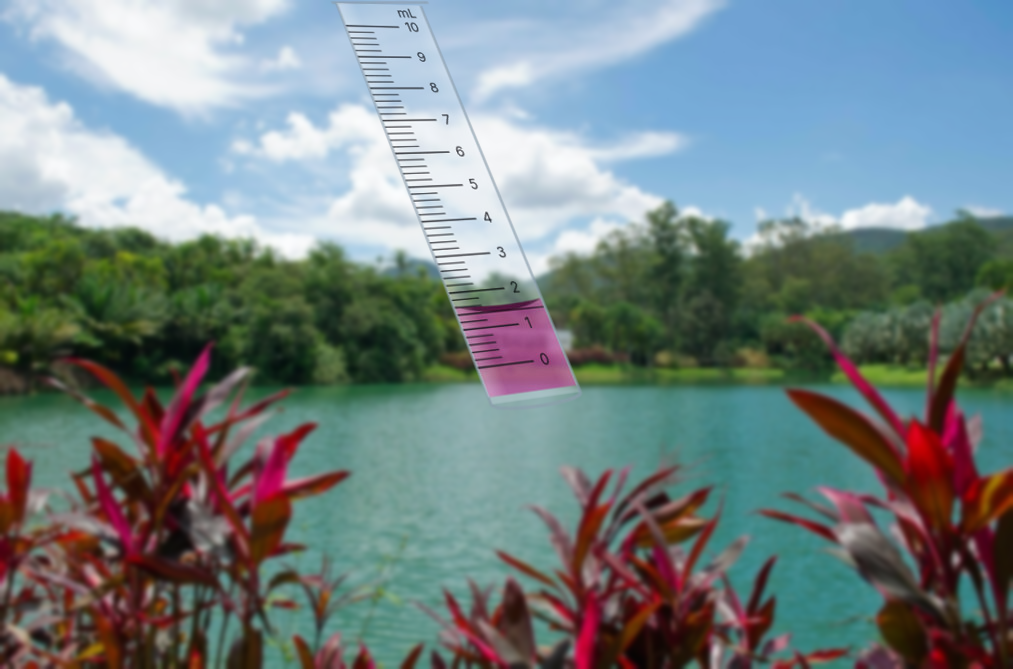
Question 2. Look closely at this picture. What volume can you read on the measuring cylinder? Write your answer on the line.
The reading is 1.4 mL
